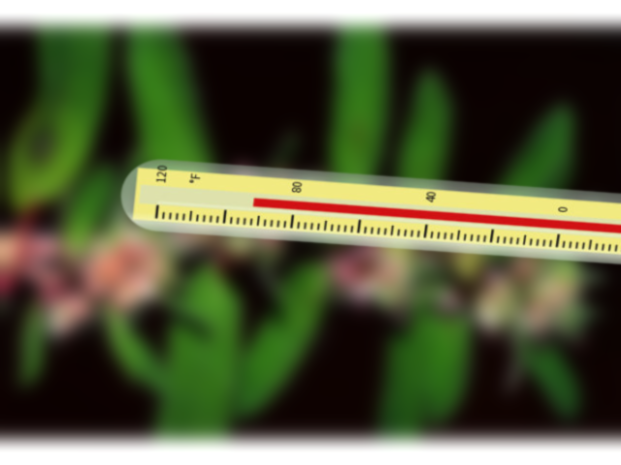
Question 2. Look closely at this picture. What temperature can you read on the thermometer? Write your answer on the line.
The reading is 92 °F
